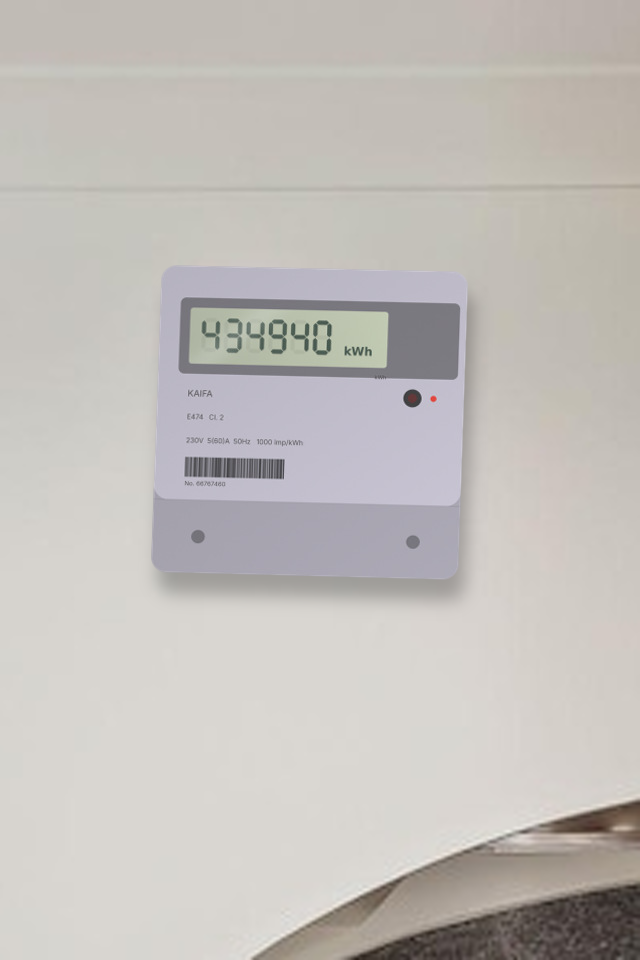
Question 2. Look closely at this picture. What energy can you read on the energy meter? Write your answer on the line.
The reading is 434940 kWh
